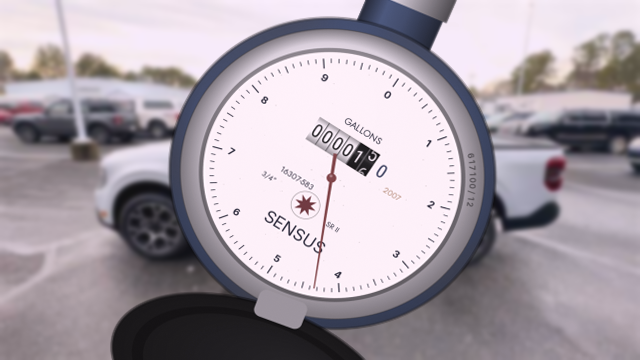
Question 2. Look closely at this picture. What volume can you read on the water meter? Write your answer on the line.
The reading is 154.3 gal
